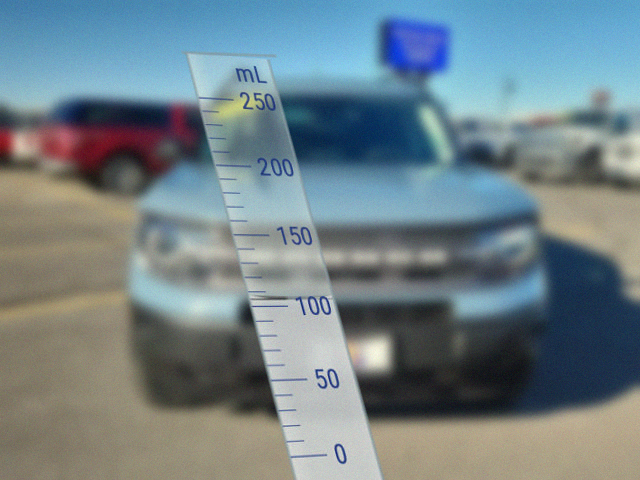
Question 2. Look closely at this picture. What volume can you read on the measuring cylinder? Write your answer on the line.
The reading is 105 mL
